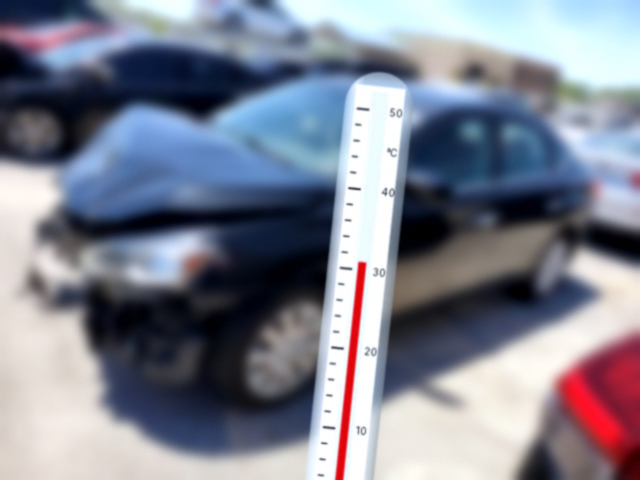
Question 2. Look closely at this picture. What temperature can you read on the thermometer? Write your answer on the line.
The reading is 31 °C
